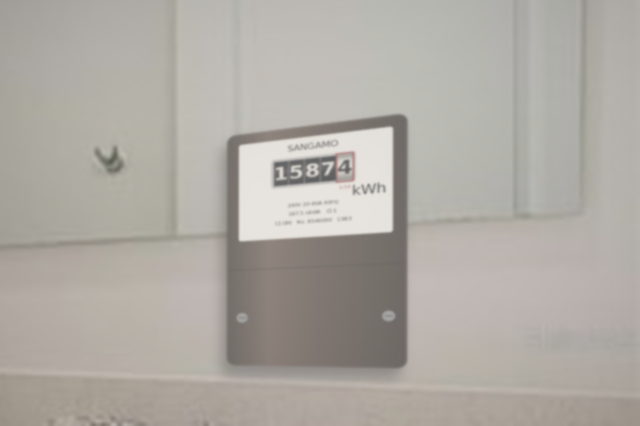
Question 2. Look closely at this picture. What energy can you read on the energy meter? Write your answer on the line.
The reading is 1587.4 kWh
